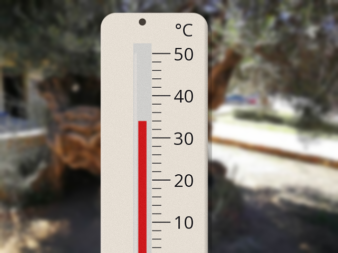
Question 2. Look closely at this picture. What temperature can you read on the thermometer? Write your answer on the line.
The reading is 34 °C
